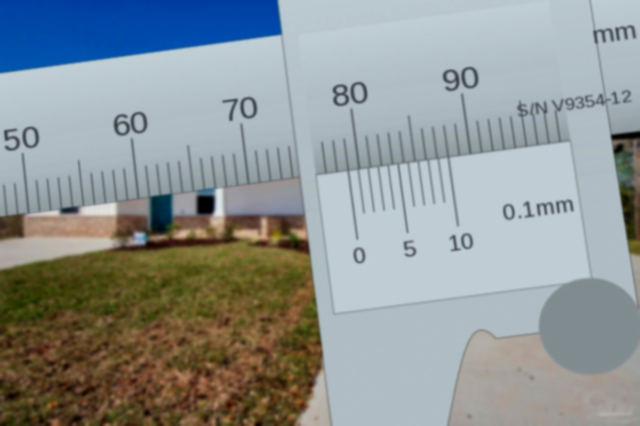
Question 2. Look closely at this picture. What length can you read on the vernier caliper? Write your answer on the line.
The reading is 79.0 mm
